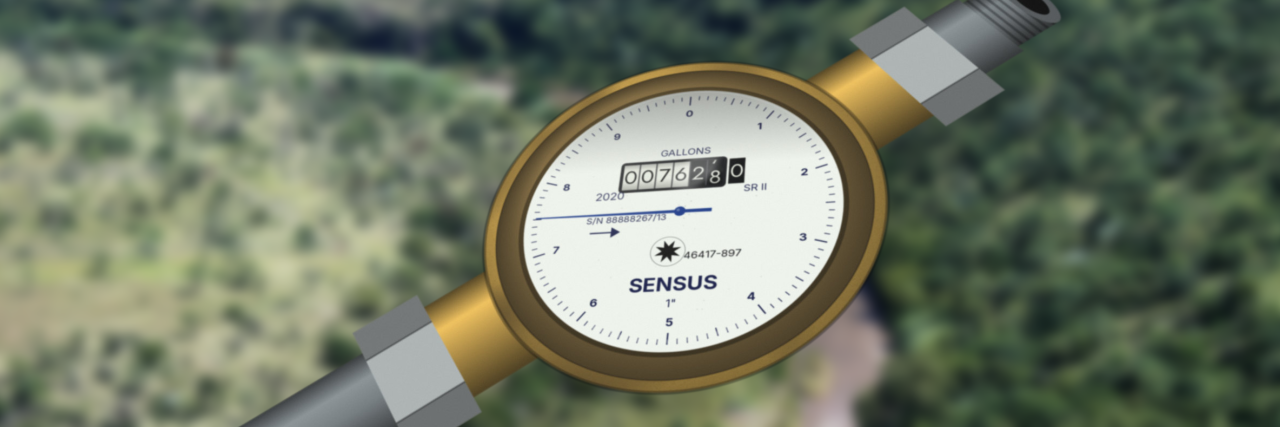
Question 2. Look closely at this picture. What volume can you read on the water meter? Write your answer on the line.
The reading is 76277.5 gal
